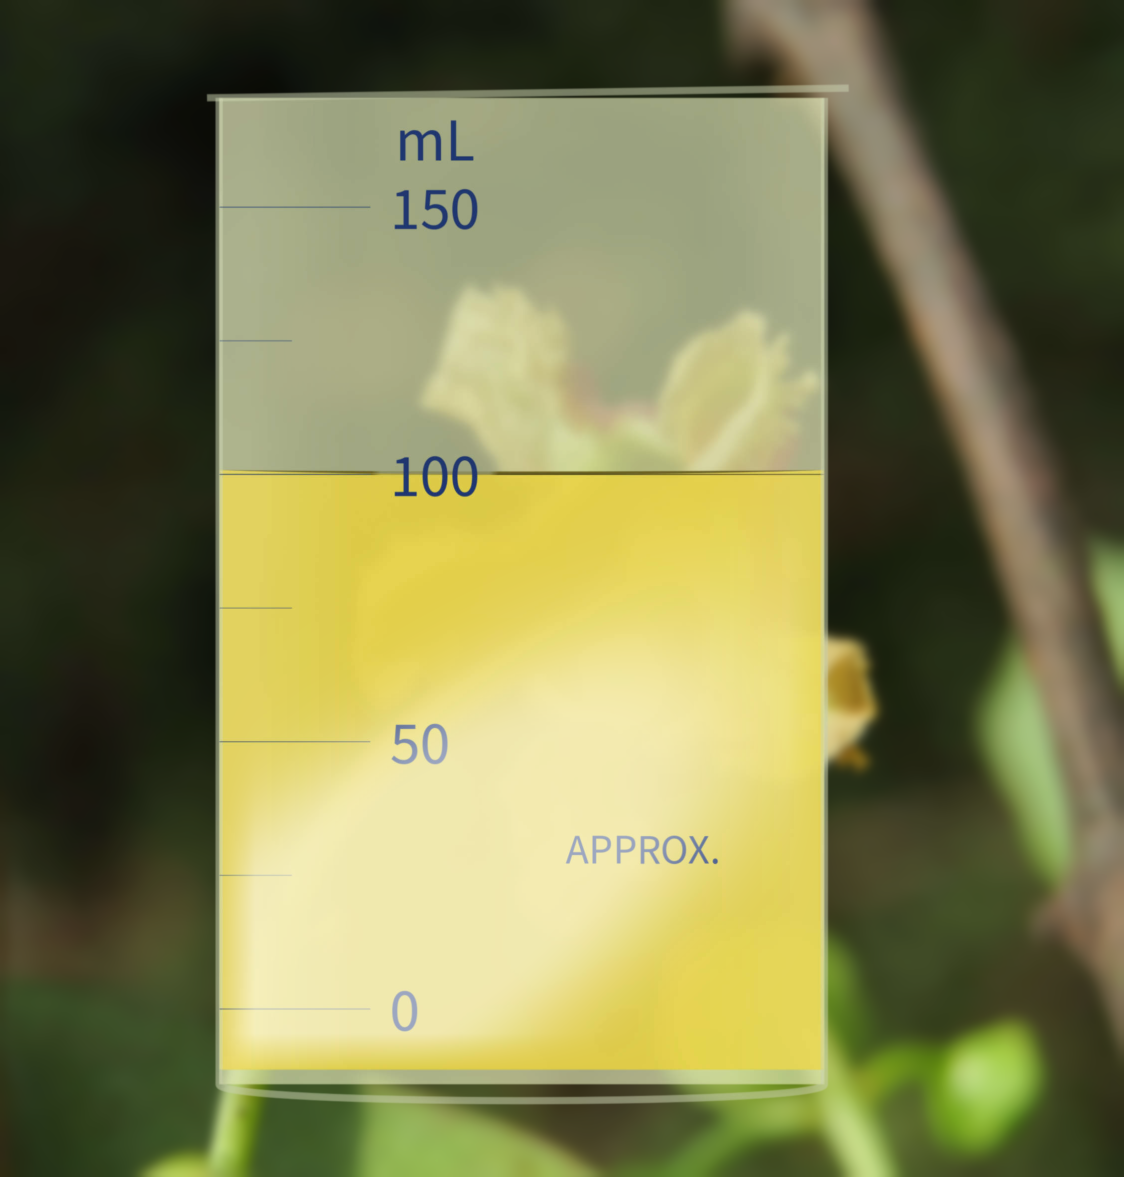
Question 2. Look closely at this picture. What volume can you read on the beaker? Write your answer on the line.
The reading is 100 mL
